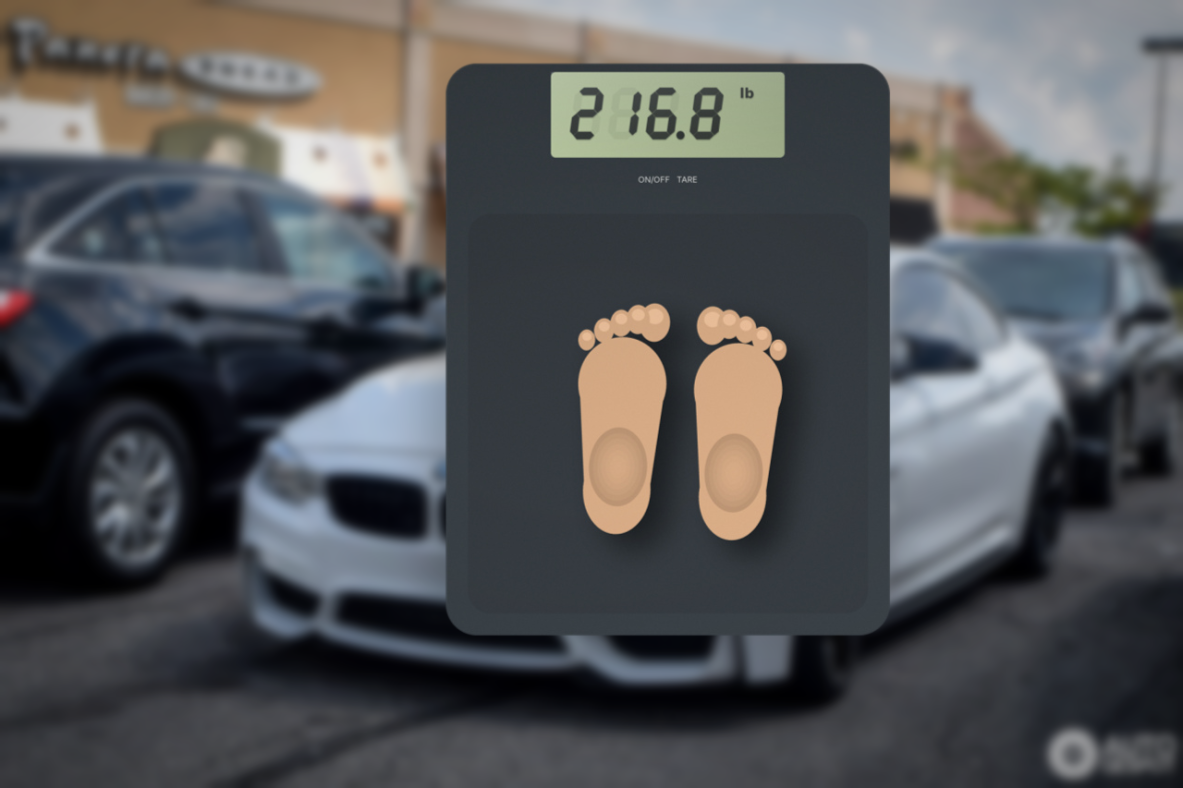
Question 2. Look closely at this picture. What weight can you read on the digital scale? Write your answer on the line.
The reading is 216.8 lb
